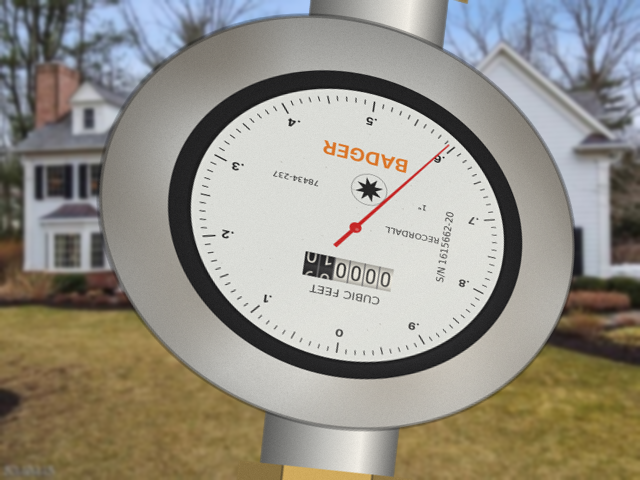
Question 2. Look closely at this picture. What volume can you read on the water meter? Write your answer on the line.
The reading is 9.59 ft³
